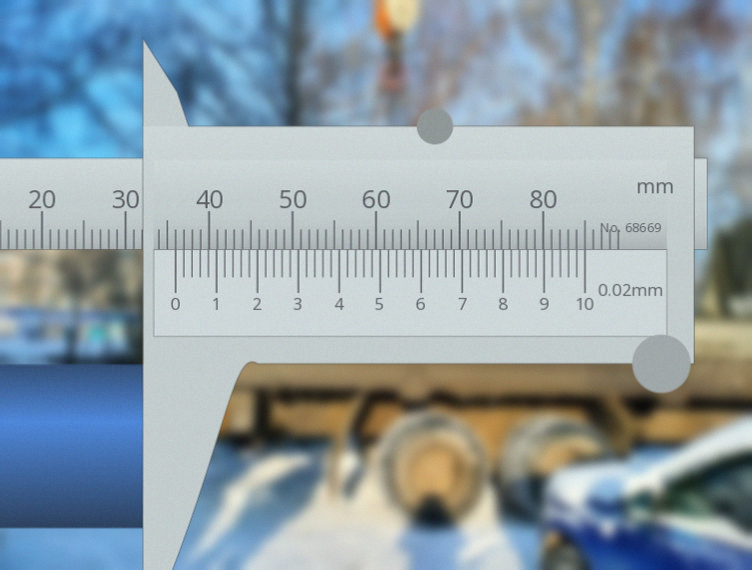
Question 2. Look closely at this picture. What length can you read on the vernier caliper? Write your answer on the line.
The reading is 36.0 mm
